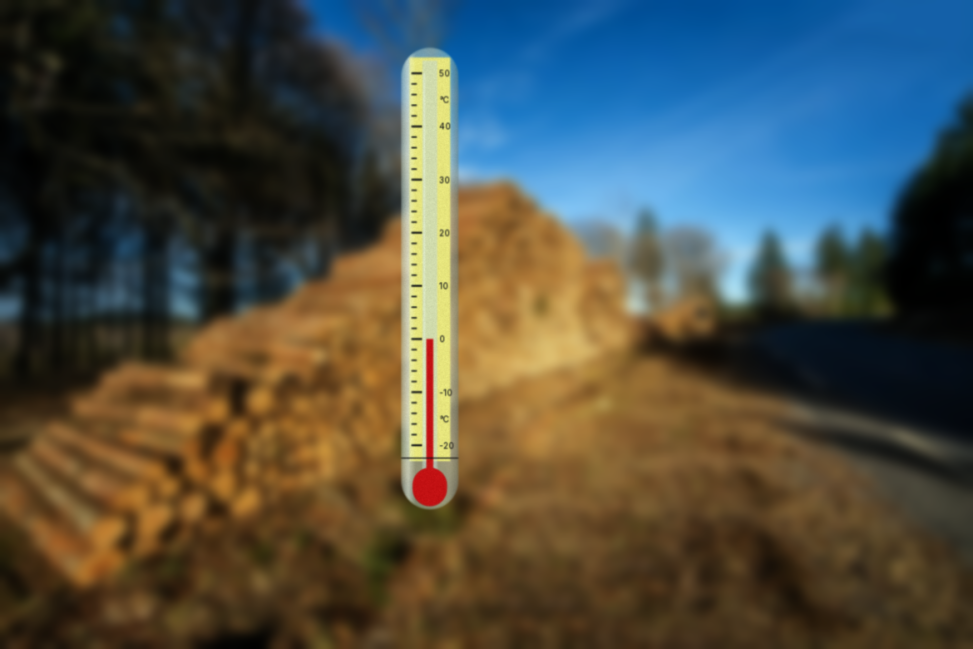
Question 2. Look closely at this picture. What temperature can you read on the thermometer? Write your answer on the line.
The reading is 0 °C
